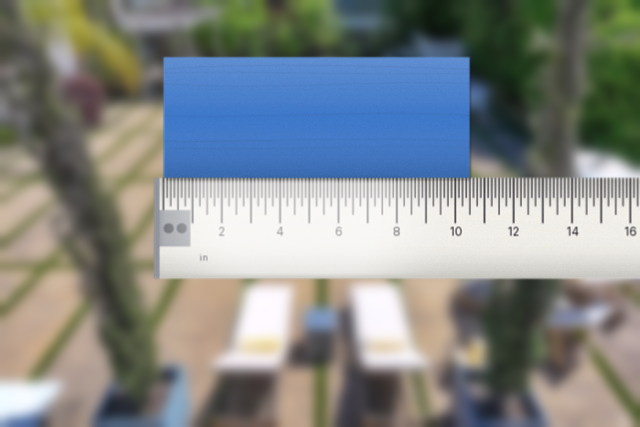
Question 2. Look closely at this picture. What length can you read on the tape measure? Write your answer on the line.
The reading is 10.5 in
